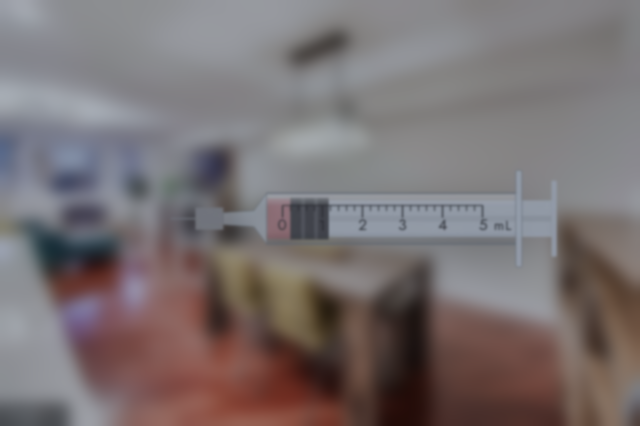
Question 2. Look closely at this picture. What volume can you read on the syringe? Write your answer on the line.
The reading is 0.2 mL
